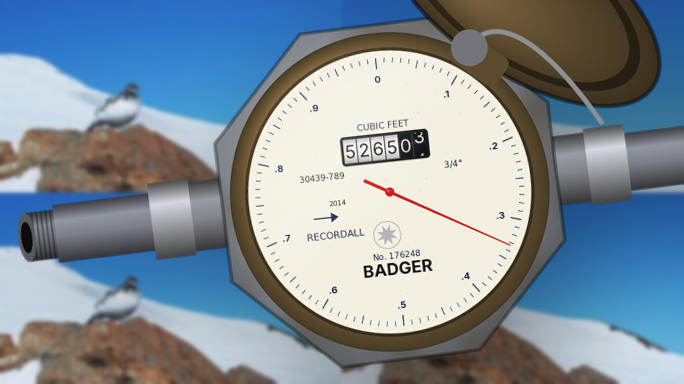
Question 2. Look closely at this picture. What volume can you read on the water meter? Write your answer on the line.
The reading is 526503.33 ft³
